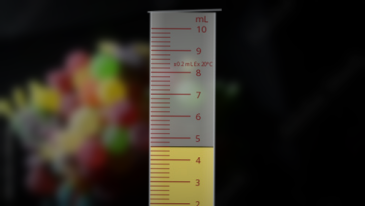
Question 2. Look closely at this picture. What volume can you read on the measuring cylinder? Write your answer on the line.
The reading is 4.6 mL
